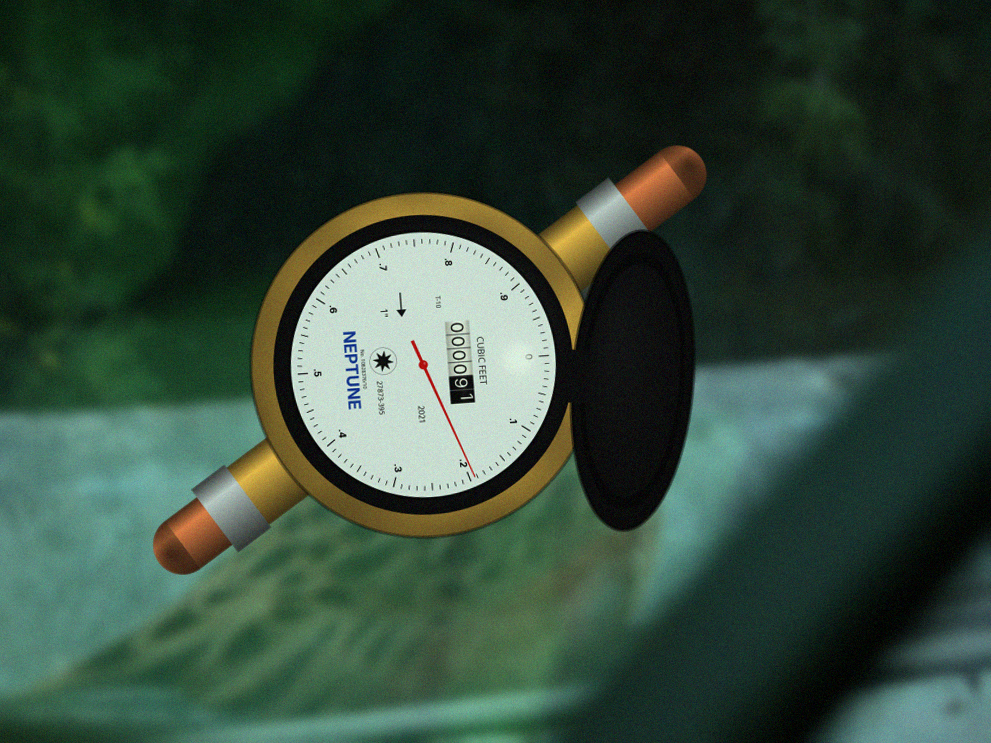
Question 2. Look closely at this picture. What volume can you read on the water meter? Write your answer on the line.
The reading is 91.19 ft³
